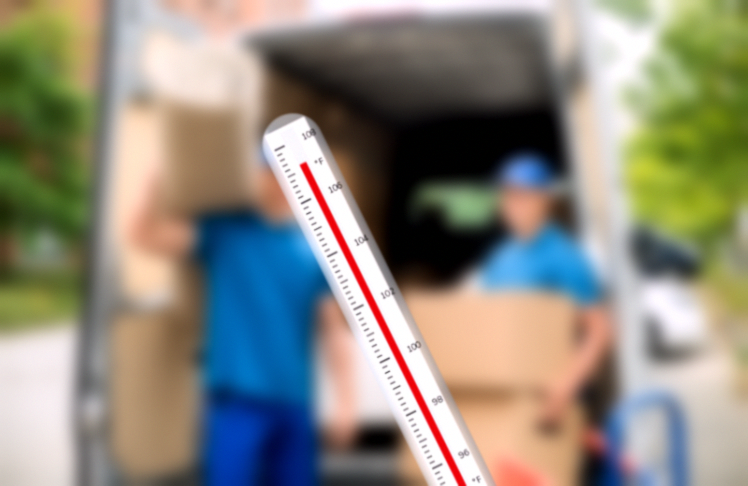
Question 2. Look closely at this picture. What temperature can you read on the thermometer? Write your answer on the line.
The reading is 107.2 °F
